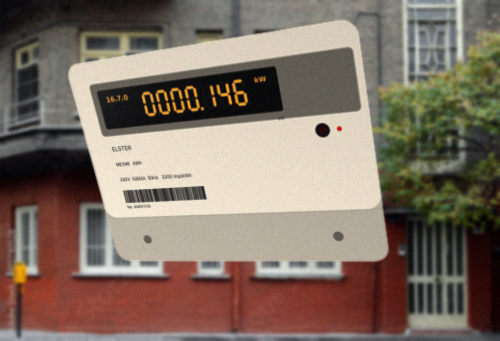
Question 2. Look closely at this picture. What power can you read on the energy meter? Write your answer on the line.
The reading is 0.146 kW
